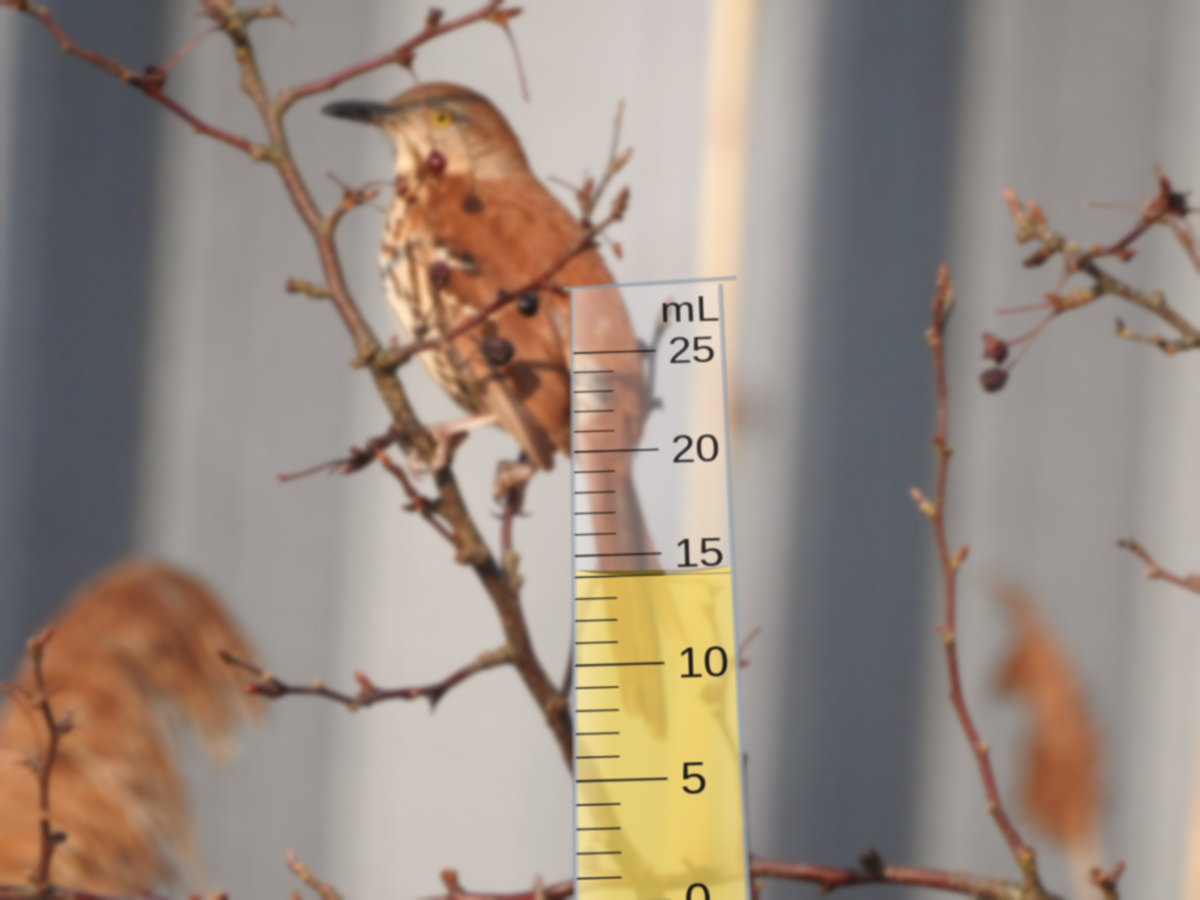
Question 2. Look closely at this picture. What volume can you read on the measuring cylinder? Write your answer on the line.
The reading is 14 mL
